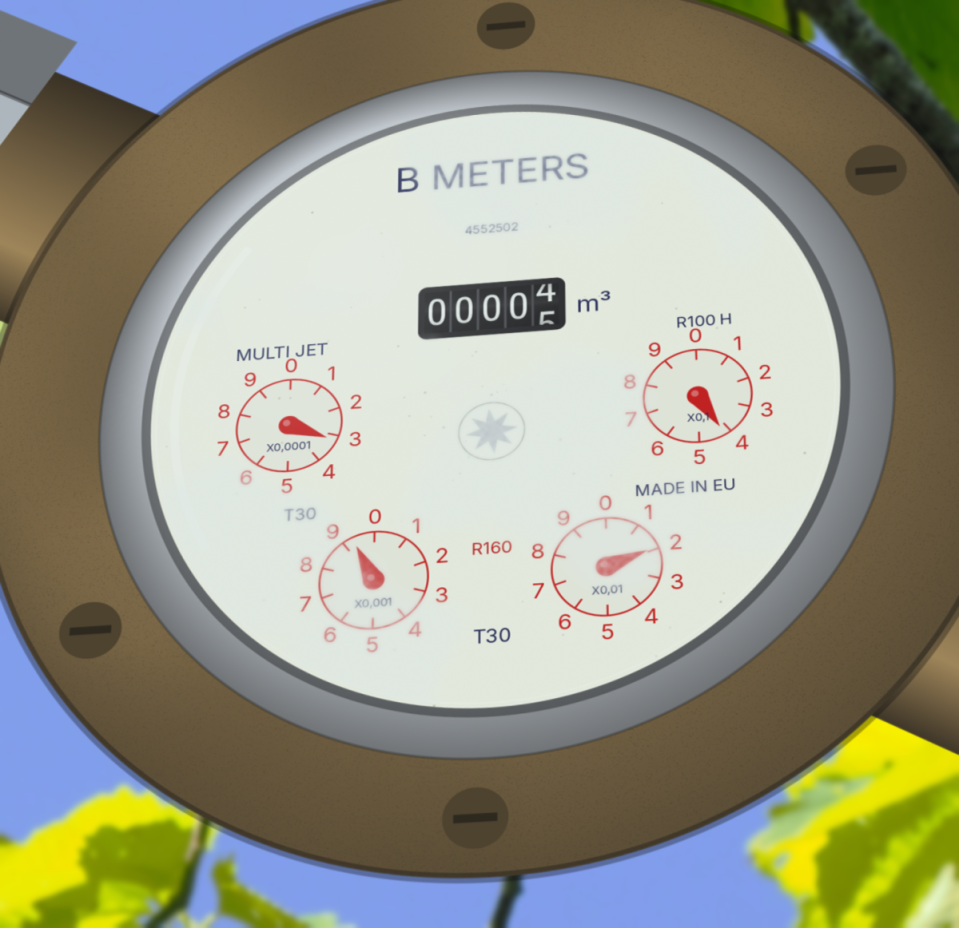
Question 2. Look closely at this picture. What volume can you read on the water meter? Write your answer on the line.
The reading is 4.4193 m³
